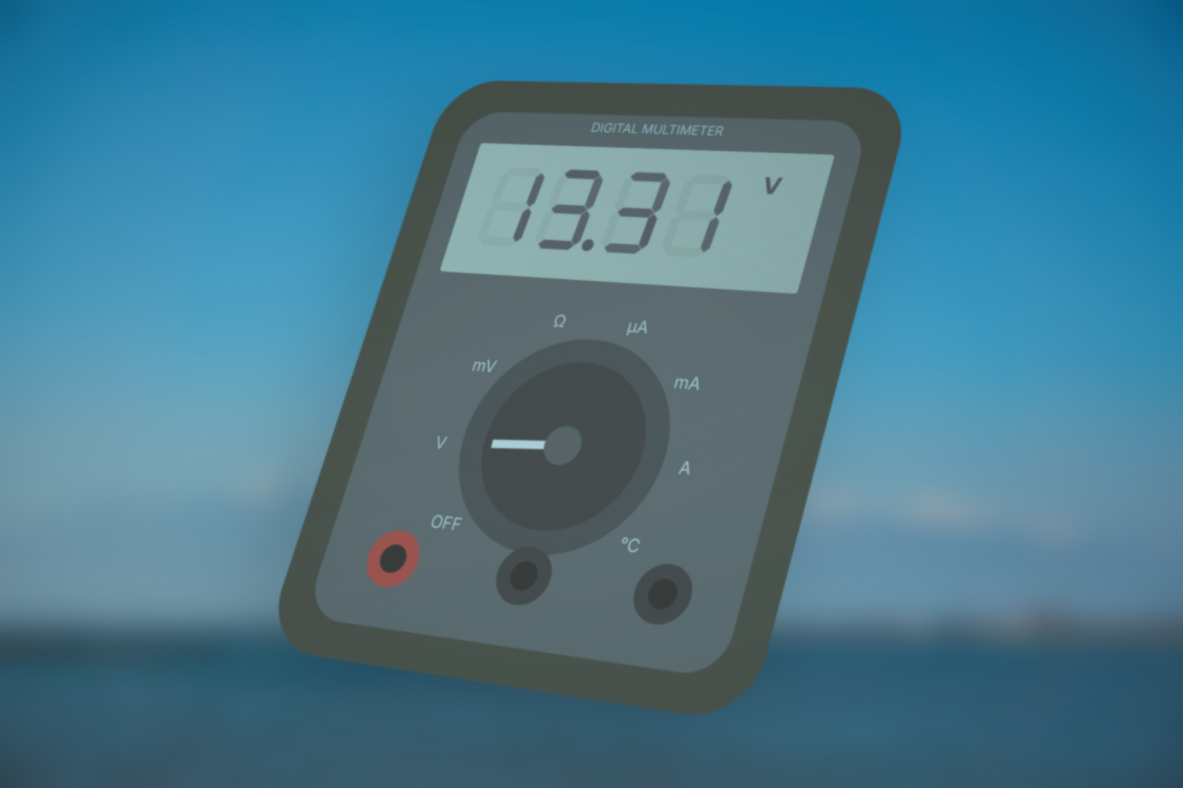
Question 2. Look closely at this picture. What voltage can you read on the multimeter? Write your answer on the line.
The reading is 13.31 V
